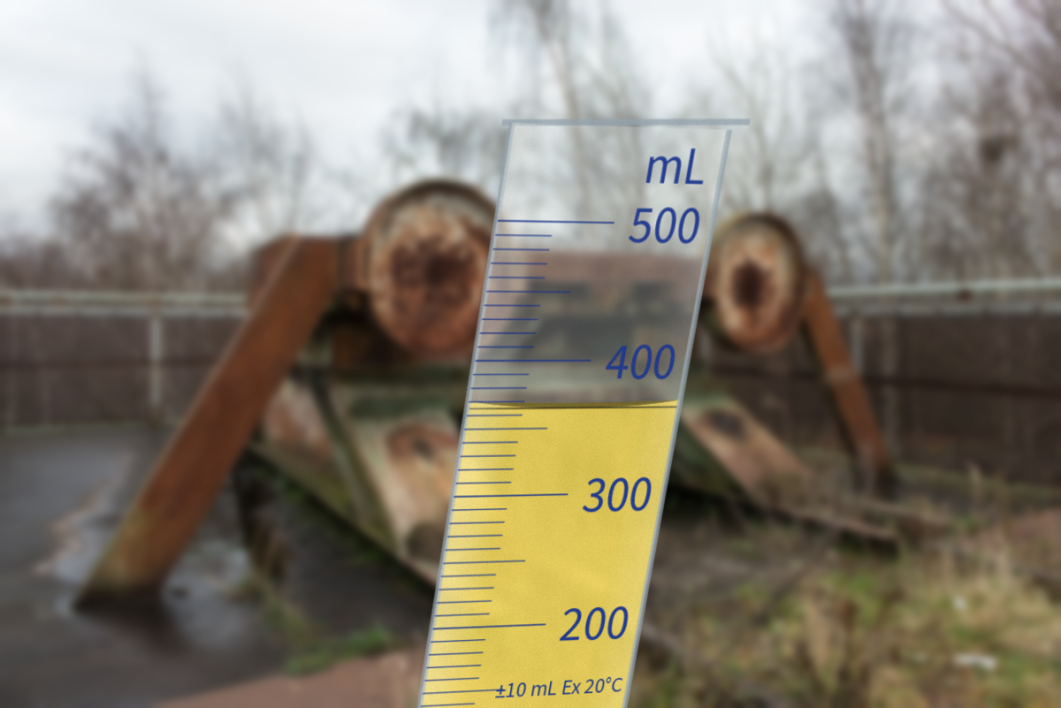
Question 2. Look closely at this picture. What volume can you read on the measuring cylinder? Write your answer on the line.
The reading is 365 mL
